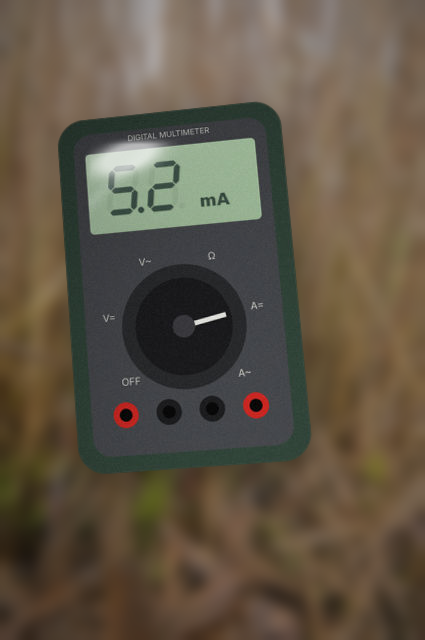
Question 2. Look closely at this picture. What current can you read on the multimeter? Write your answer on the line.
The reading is 5.2 mA
